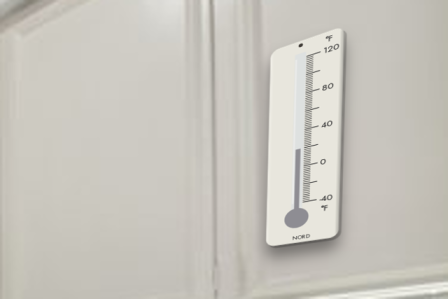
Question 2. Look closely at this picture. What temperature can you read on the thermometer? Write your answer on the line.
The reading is 20 °F
